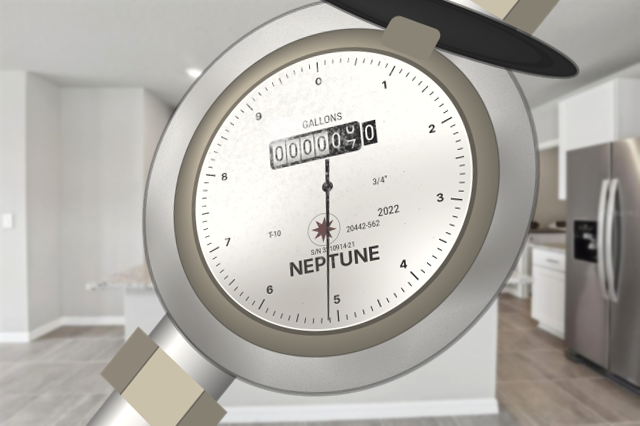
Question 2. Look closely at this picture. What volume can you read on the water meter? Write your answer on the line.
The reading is 65.1 gal
